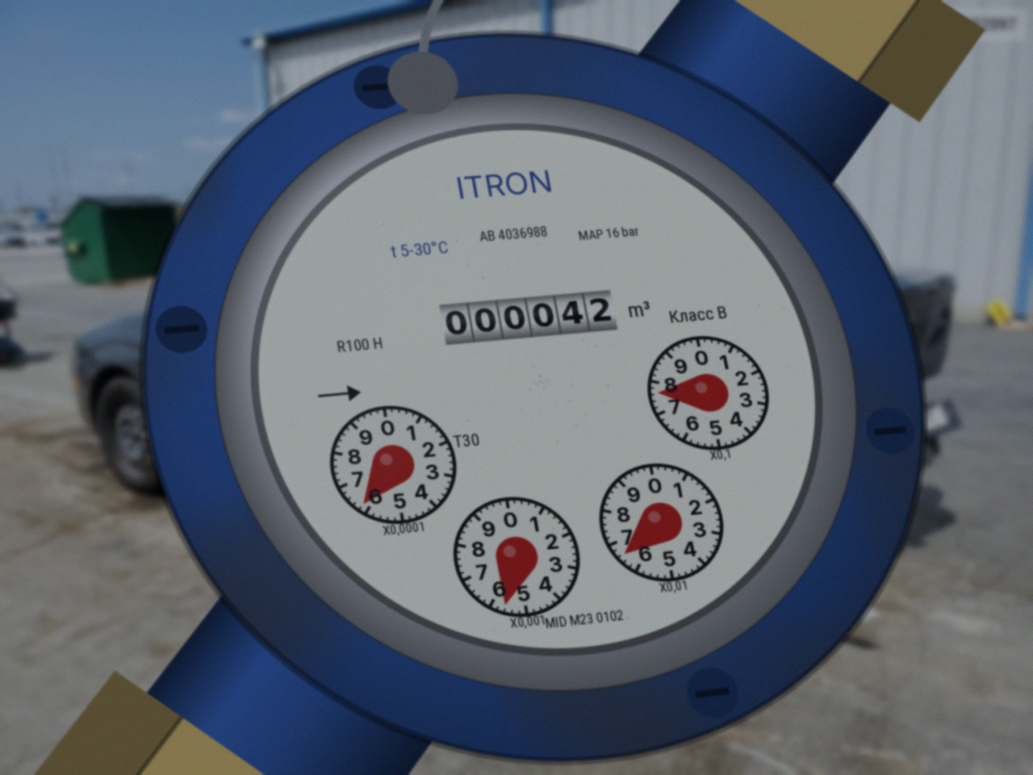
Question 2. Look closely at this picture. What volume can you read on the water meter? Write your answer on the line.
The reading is 42.7656 m³
